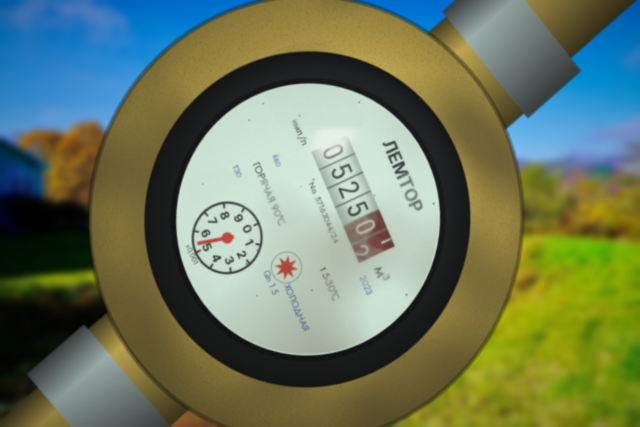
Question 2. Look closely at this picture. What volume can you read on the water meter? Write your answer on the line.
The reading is 525.015 m³
